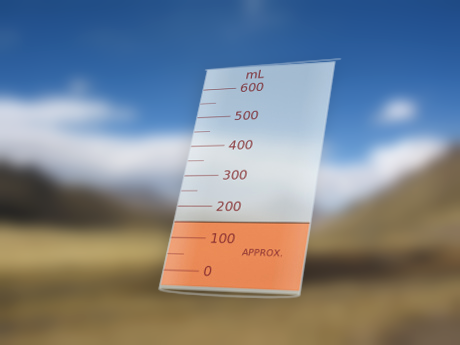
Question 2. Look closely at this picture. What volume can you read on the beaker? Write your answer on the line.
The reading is 150 mL
